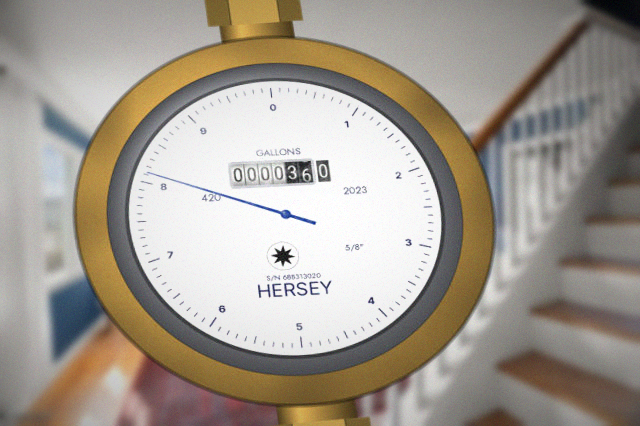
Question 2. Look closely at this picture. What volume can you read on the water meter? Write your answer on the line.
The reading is 358.1 gal
